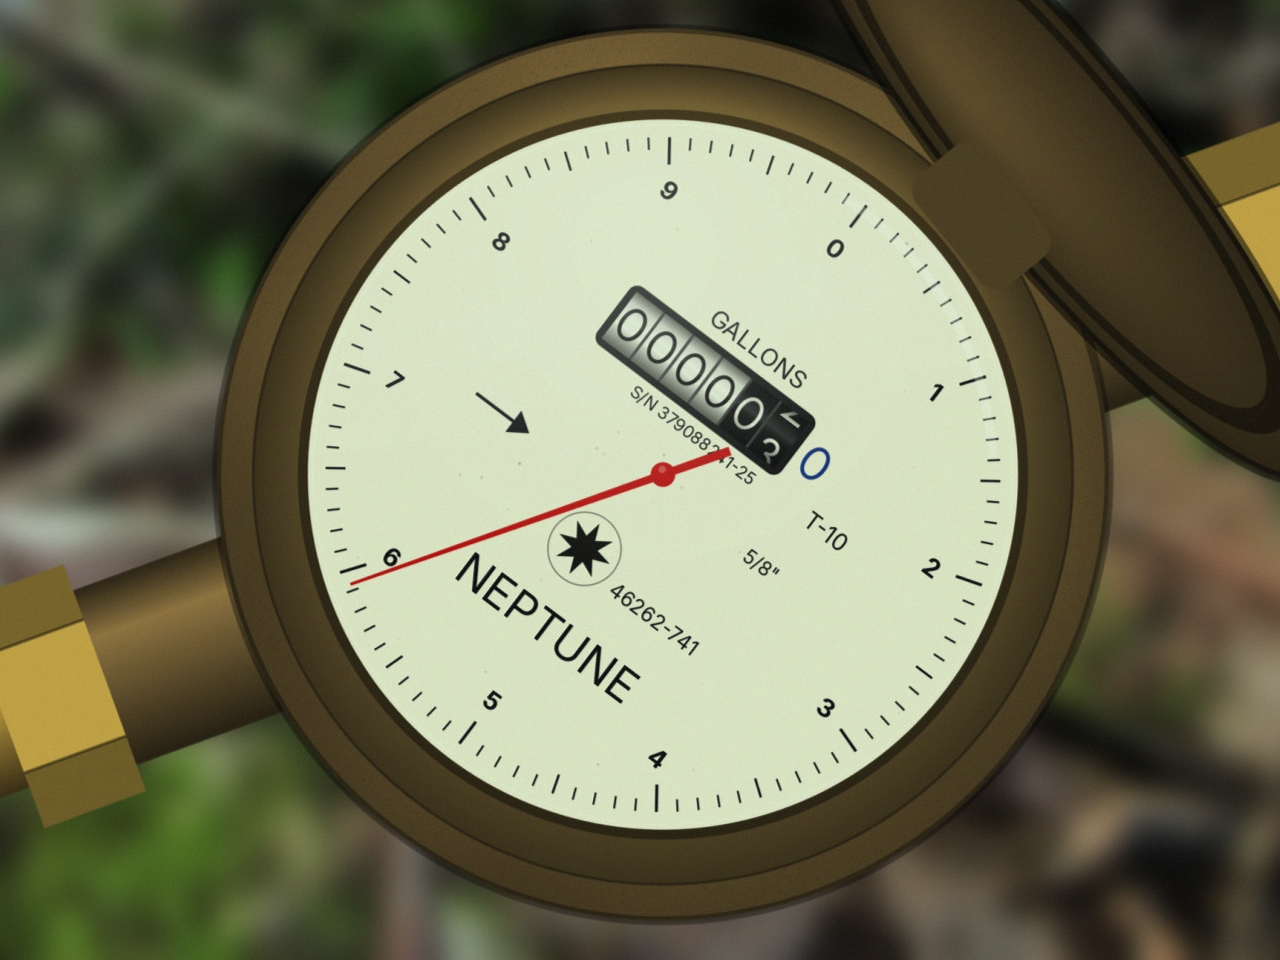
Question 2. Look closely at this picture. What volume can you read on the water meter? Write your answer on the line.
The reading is 25.9 gal
